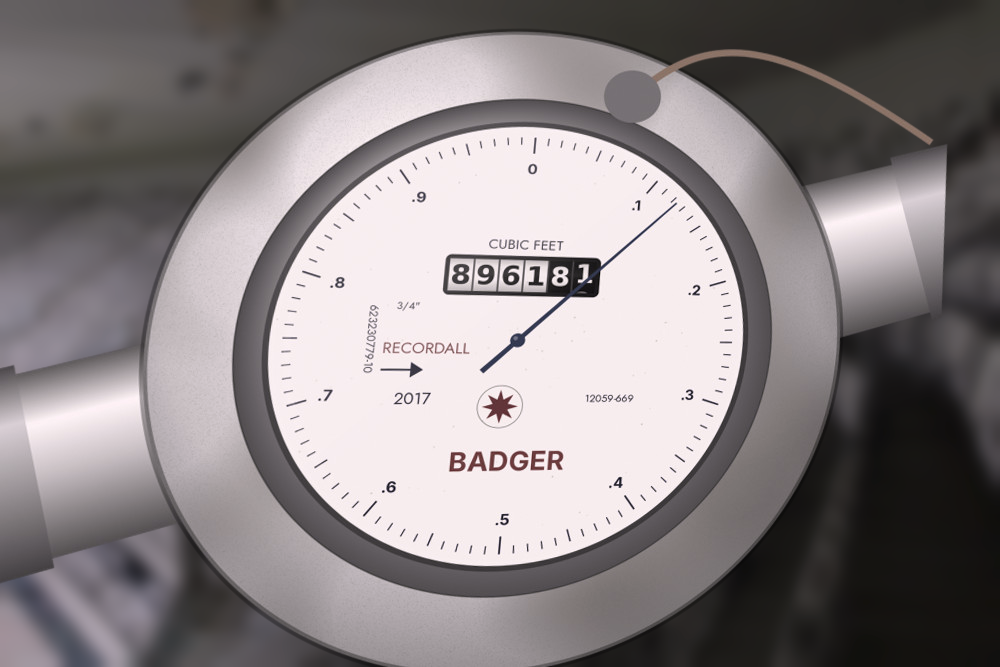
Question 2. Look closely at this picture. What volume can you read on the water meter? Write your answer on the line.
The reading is 896181.12 ft³
